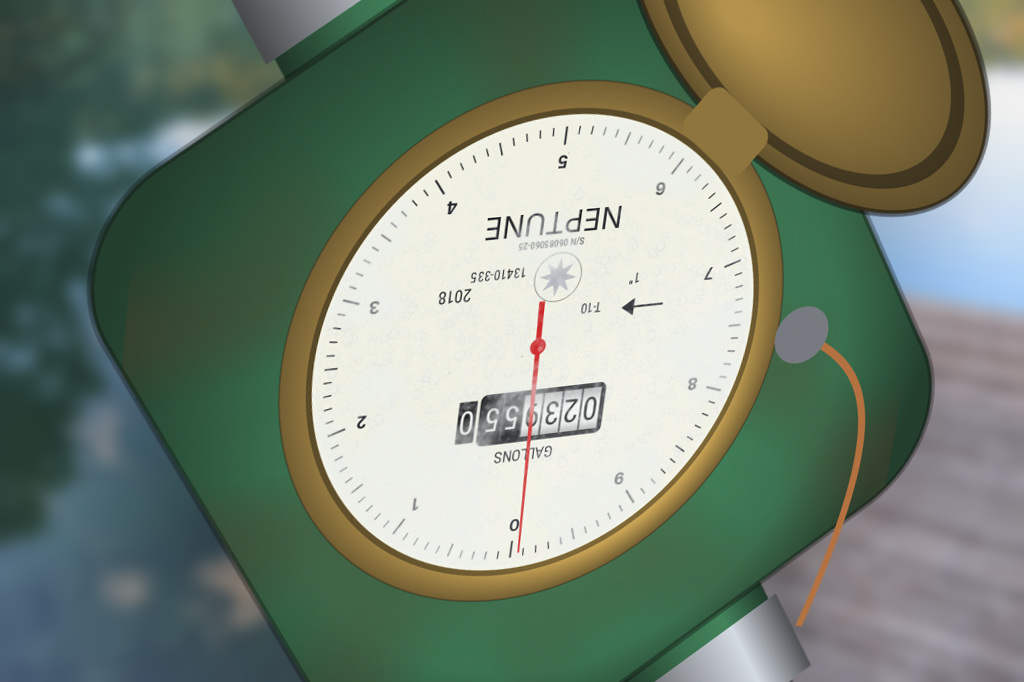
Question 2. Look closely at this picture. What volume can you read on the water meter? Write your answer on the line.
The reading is 239549.9 gal
